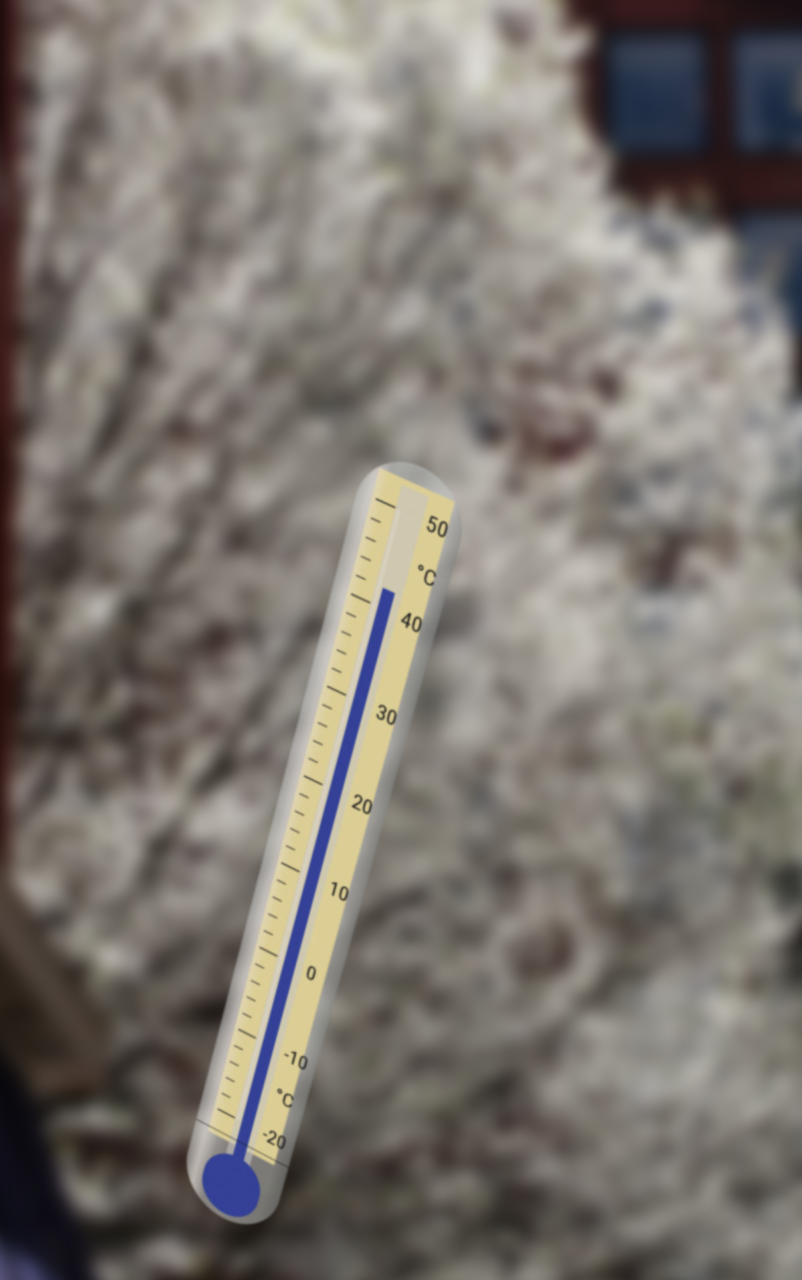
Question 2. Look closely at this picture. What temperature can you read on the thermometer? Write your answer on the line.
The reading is 42 °C
